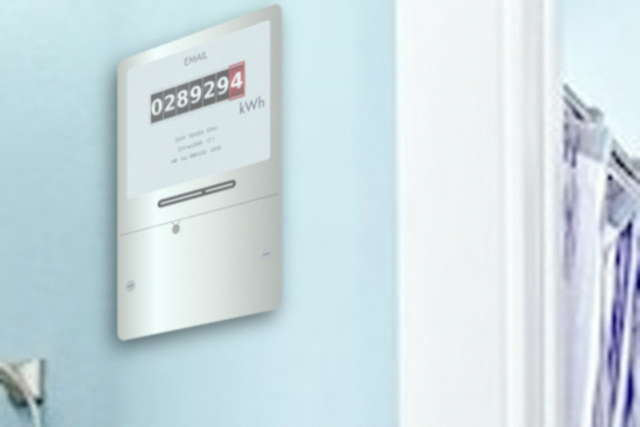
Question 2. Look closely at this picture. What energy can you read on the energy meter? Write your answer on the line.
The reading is 28929.4 kWh
